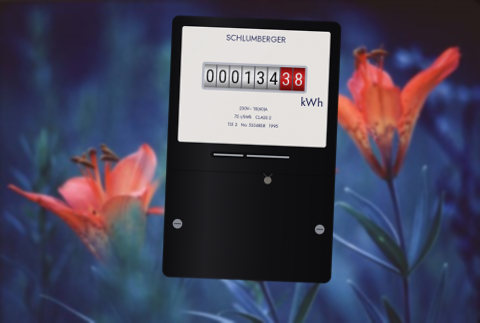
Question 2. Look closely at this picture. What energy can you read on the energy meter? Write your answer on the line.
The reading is 134.38 kWh
